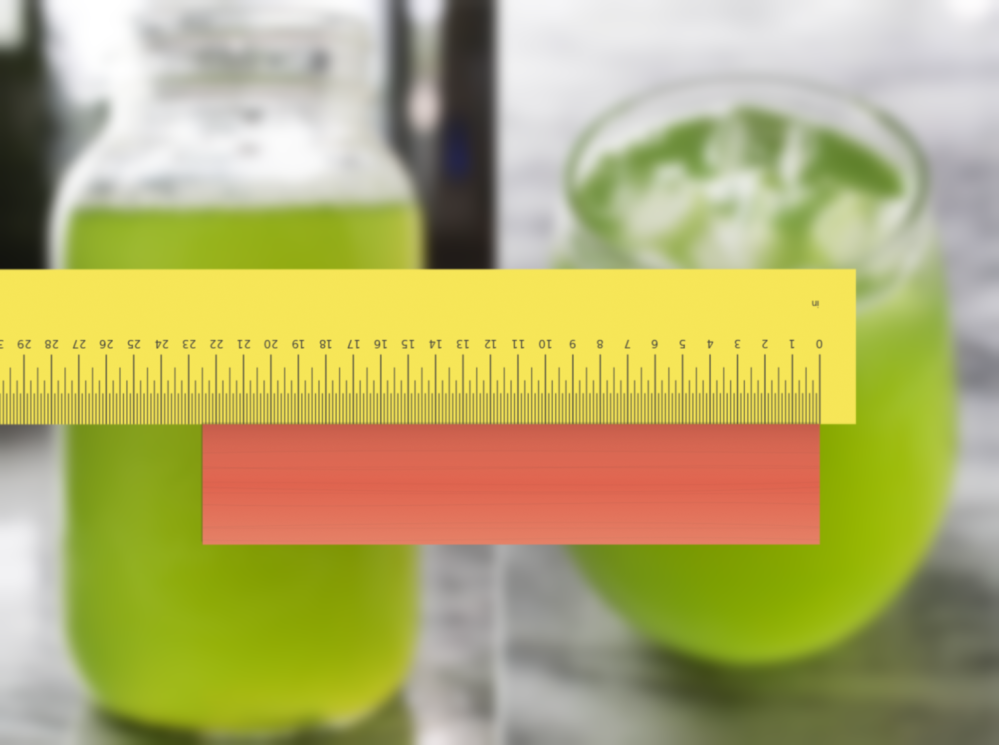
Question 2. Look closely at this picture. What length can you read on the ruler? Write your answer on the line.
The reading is 22.5 in
